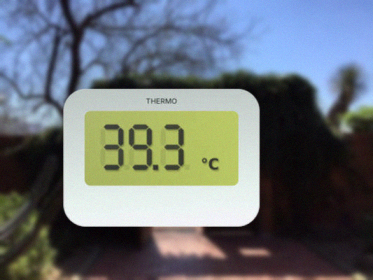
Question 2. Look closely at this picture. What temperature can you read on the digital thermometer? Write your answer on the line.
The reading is 39.3 °C
